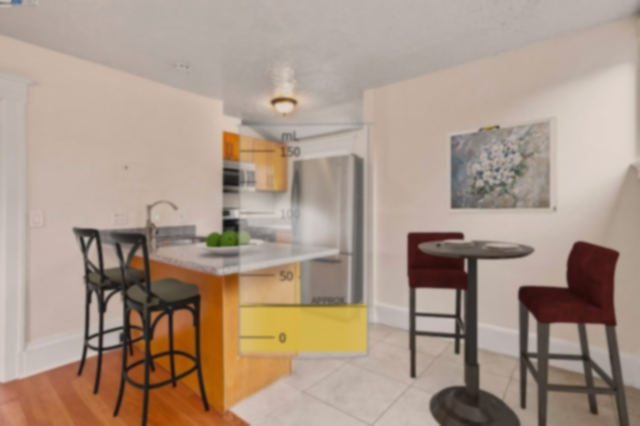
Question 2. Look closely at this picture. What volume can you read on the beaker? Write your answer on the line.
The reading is 25 mL
